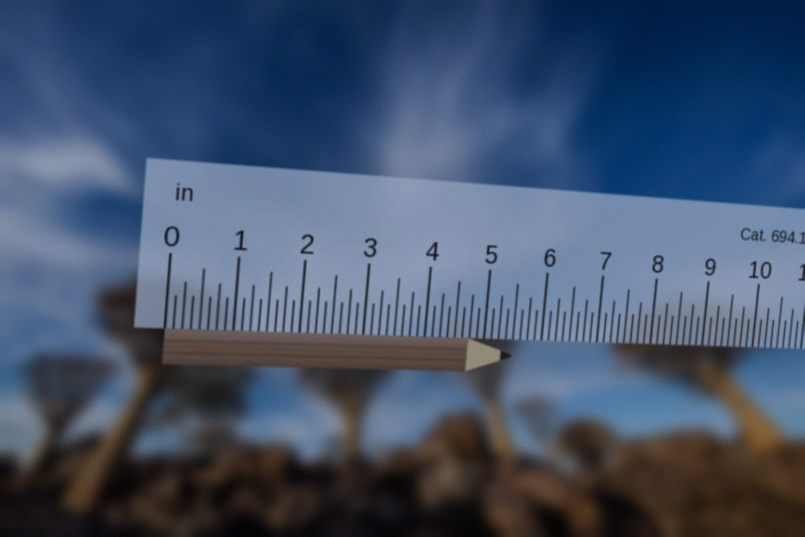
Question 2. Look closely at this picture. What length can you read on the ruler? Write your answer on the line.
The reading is 5.5 in
